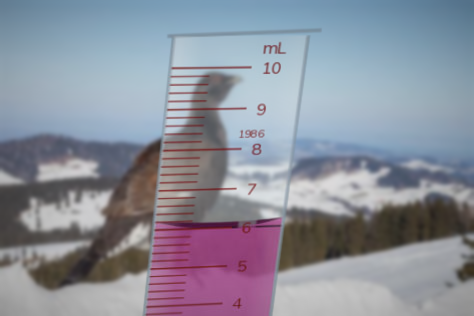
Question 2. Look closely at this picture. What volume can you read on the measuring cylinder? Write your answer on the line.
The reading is 6 mL
